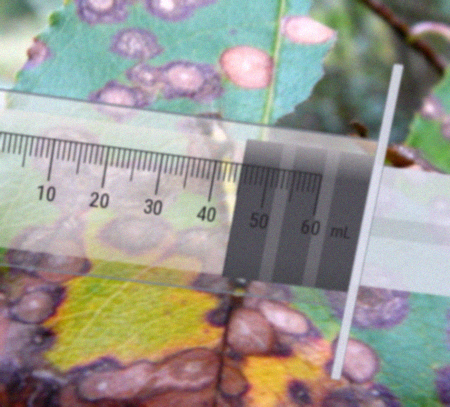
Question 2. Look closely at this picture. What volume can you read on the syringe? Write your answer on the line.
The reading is 45 mL
